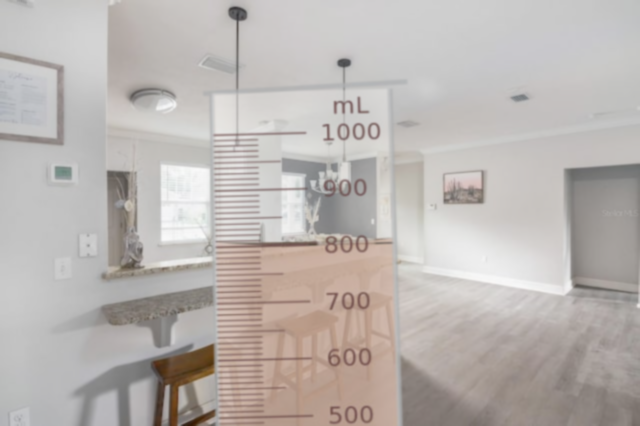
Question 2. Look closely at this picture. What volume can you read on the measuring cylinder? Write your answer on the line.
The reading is 800 mL
